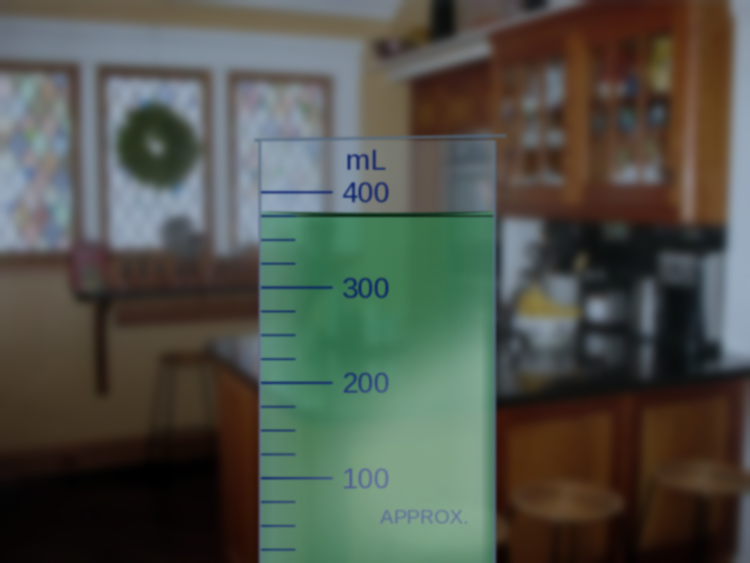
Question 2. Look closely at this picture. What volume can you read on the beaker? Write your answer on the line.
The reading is 375 mL
